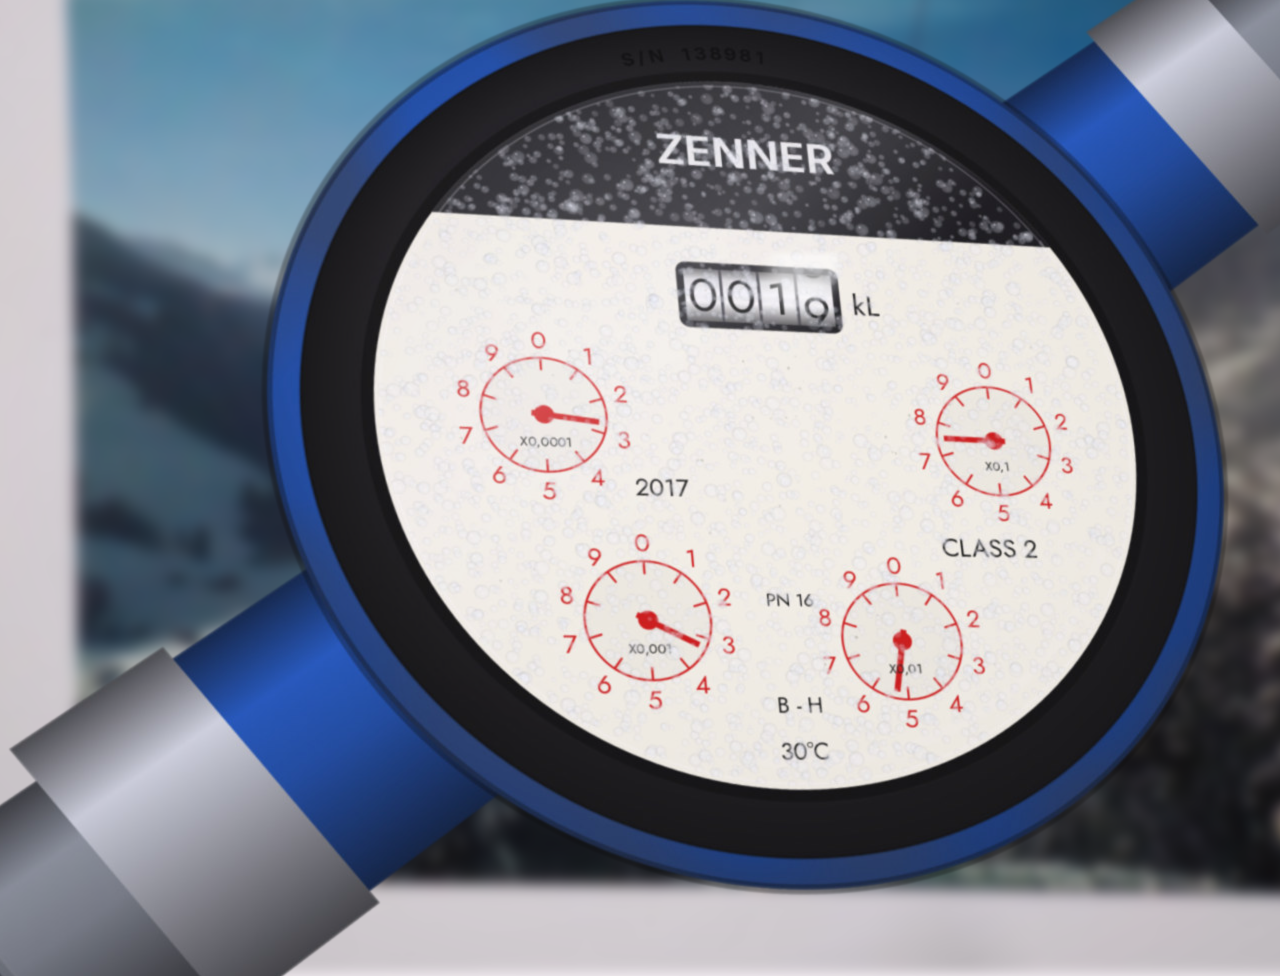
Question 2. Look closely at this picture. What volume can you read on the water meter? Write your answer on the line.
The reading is 18.7532 kL
